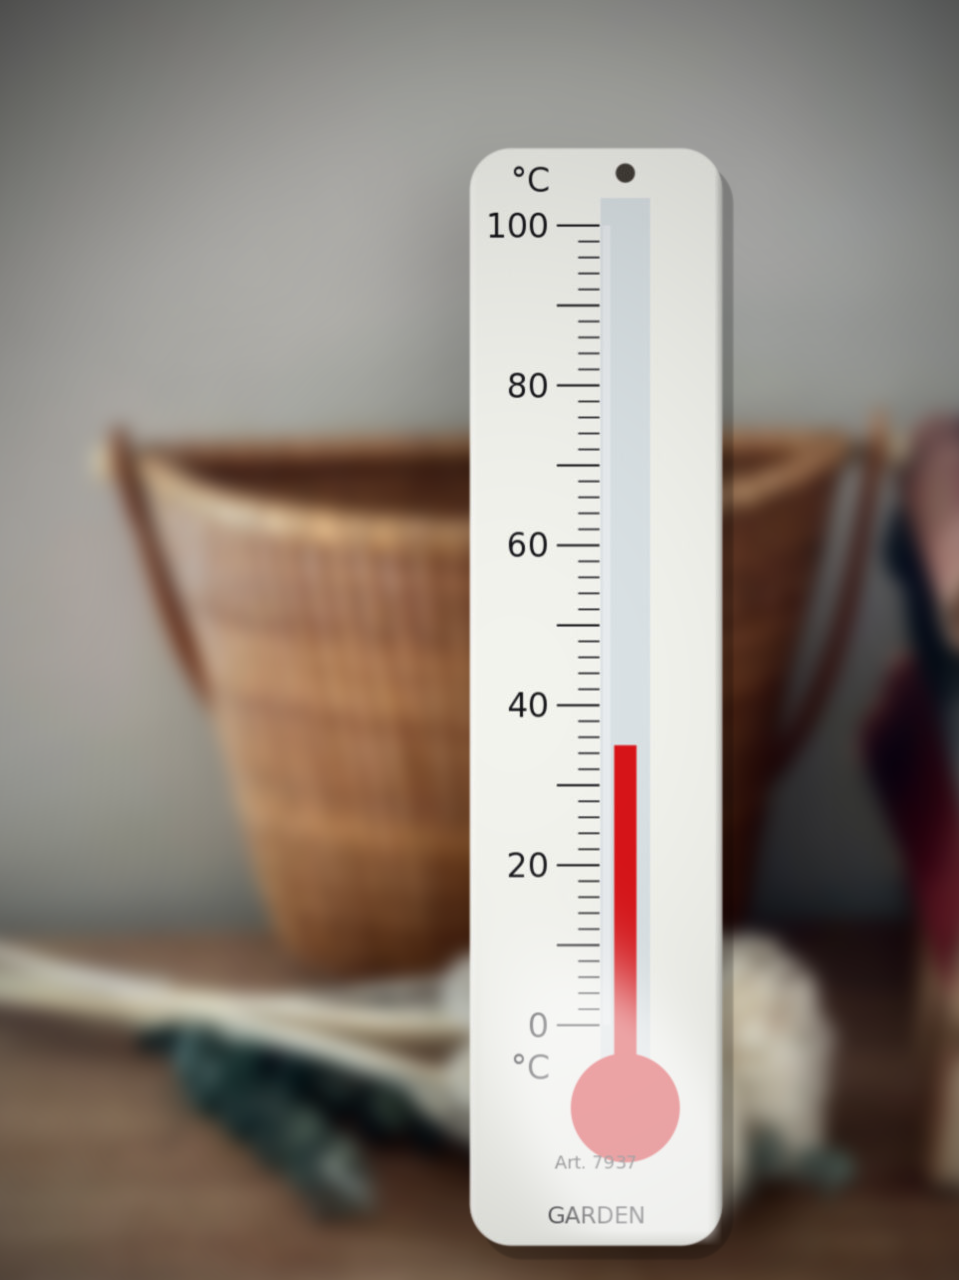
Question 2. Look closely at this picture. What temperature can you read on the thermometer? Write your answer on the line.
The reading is 35 °C
